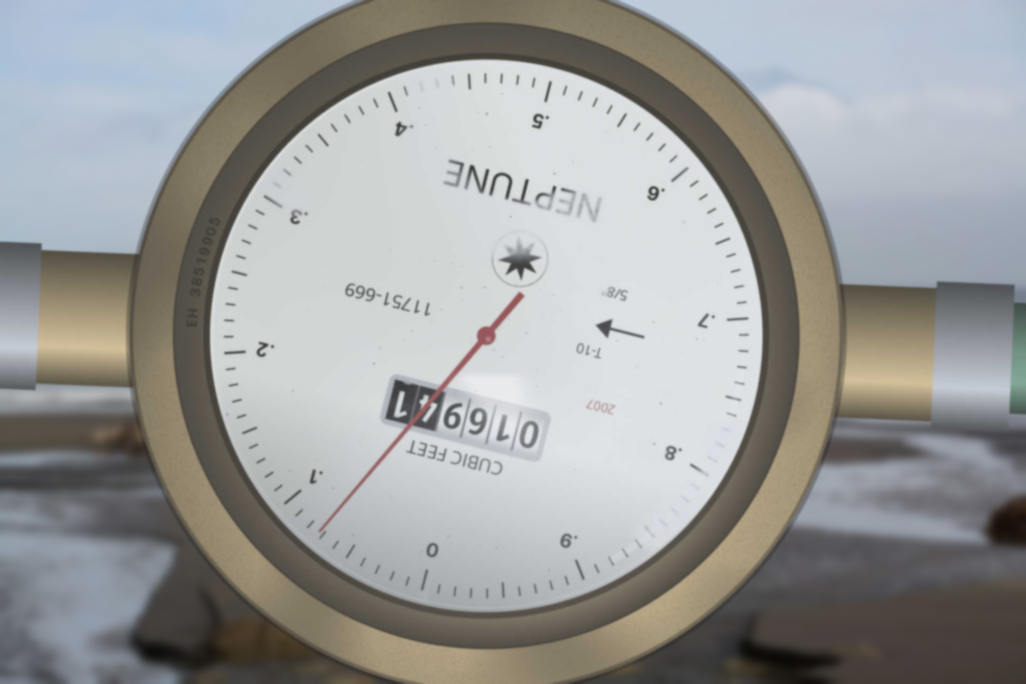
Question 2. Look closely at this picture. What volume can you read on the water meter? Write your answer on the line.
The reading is 16941.07 ft³
